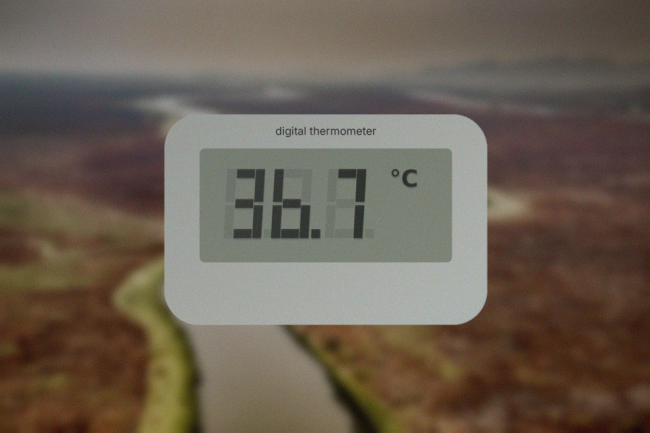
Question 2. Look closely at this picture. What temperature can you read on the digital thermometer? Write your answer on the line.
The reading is 36.7 °C
